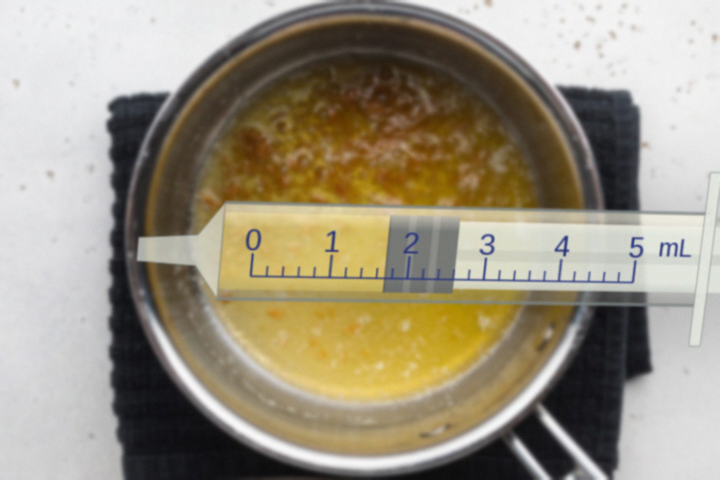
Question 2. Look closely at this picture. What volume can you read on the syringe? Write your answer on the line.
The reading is 1.7 mL
